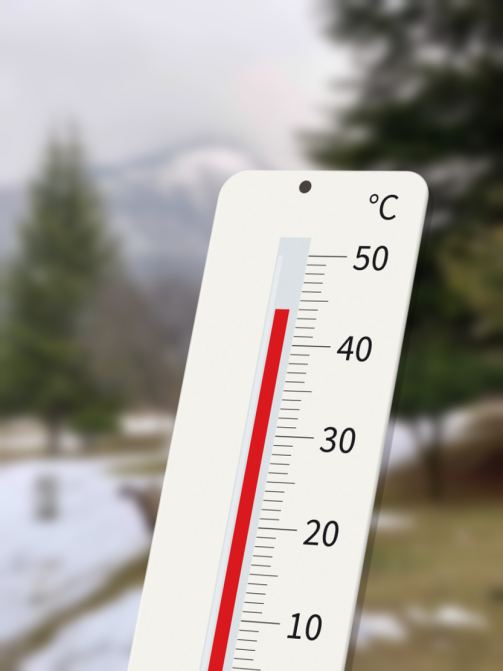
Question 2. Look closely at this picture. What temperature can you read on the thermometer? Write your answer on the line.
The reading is 44 °C
